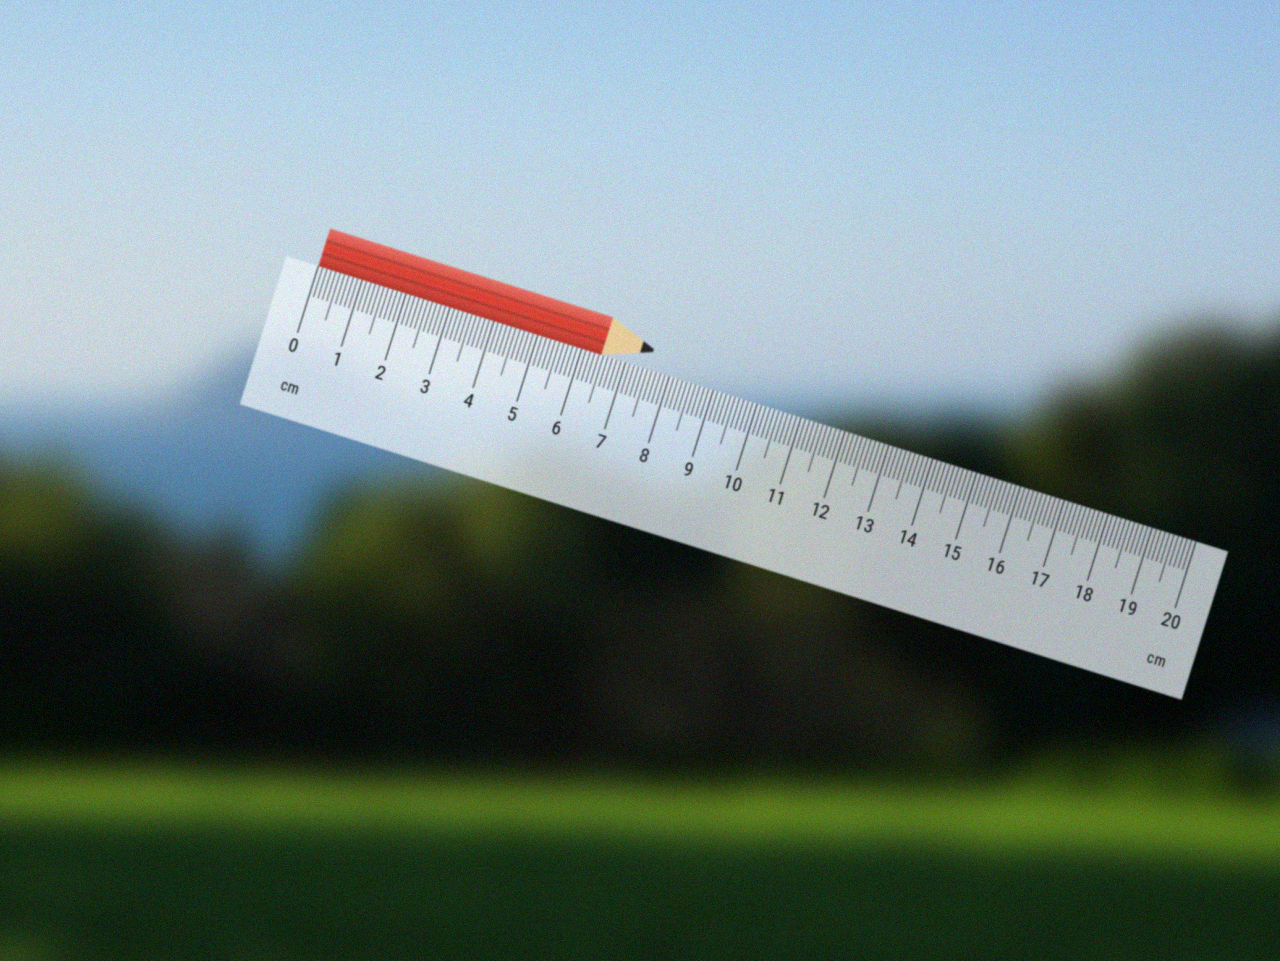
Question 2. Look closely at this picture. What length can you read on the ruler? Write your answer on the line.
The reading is 7.5 cm
